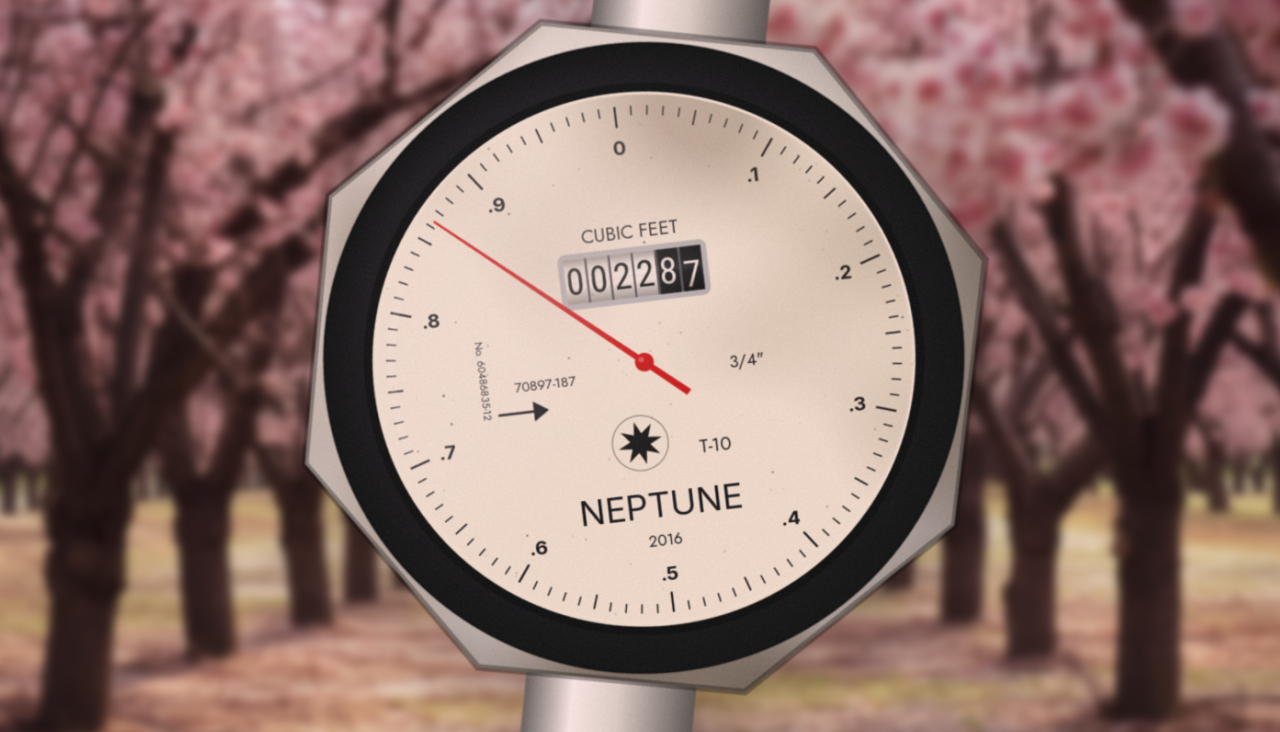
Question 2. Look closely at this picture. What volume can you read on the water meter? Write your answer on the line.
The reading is 2286.86 ft³
